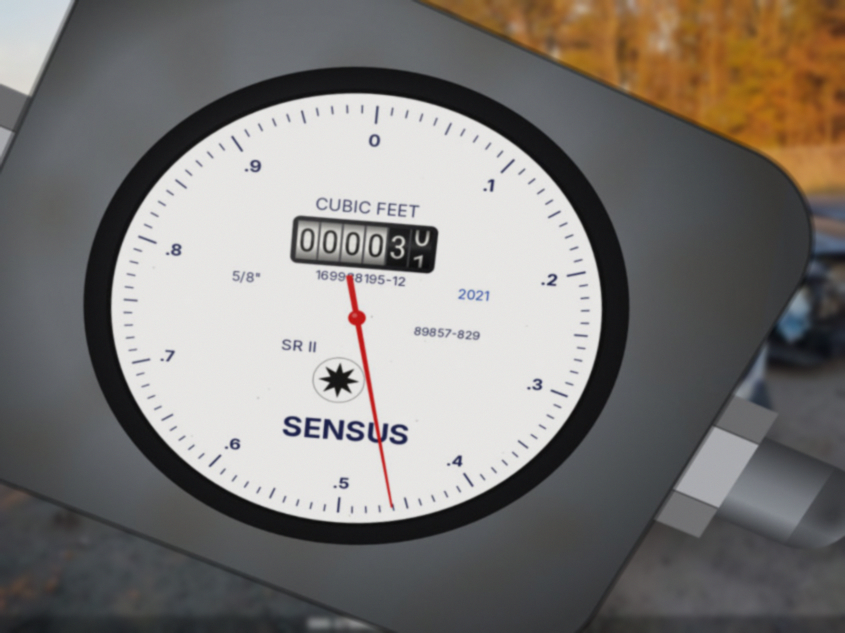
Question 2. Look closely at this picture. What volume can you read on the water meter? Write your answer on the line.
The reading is 30.46 ft³
